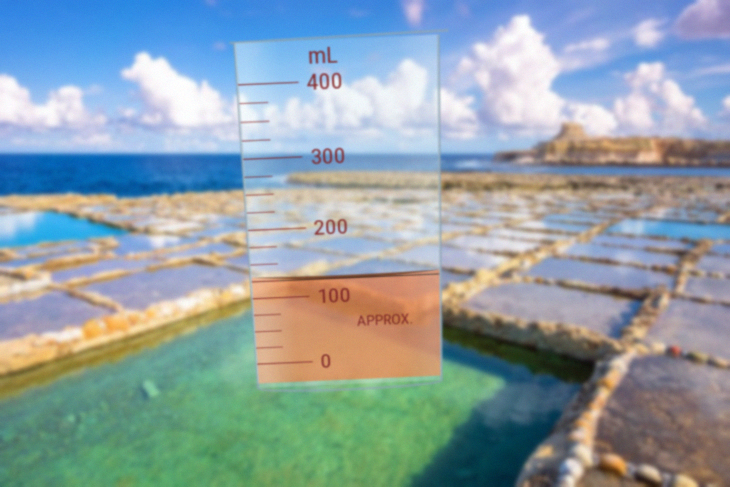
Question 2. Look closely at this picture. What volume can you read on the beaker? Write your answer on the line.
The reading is 125 mL
